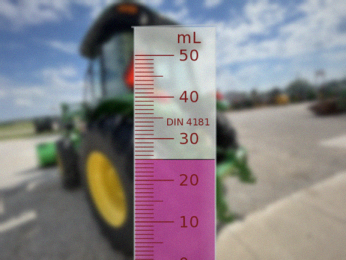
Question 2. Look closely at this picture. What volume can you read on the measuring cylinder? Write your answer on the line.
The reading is 25 mL
